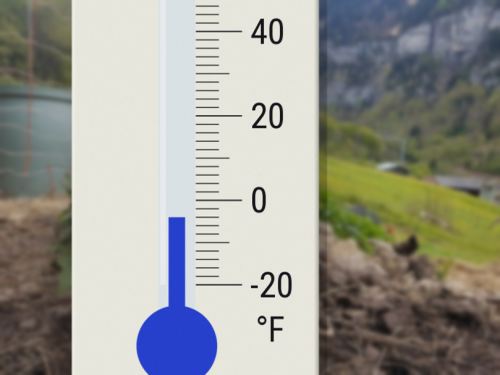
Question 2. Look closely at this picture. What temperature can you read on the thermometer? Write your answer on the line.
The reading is -4 °F
